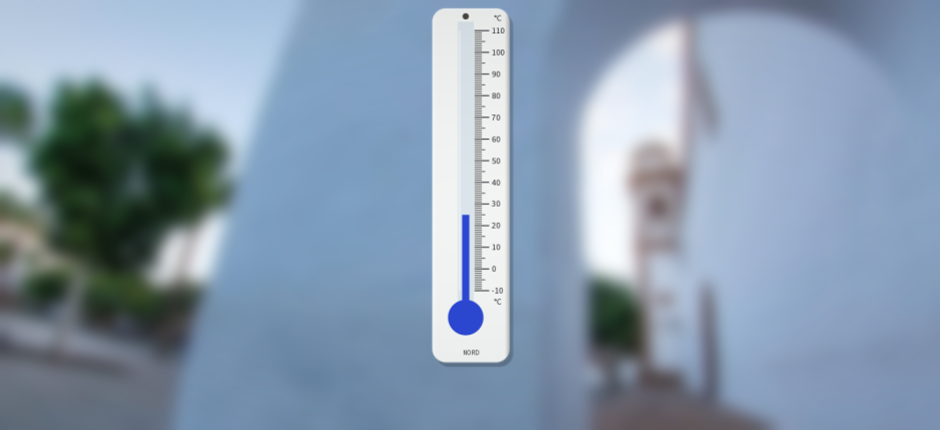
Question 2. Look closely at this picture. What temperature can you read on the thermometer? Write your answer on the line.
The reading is 25 °C
